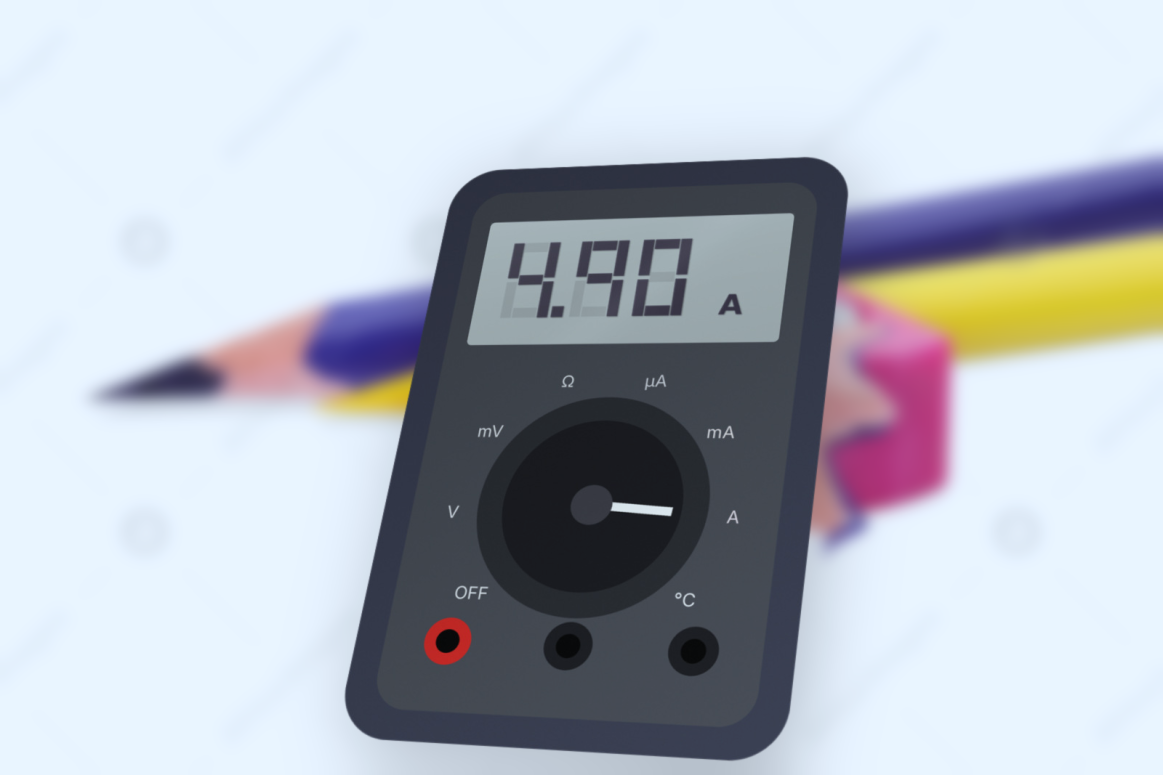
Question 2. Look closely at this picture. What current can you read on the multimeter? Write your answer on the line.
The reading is 4.90 A
